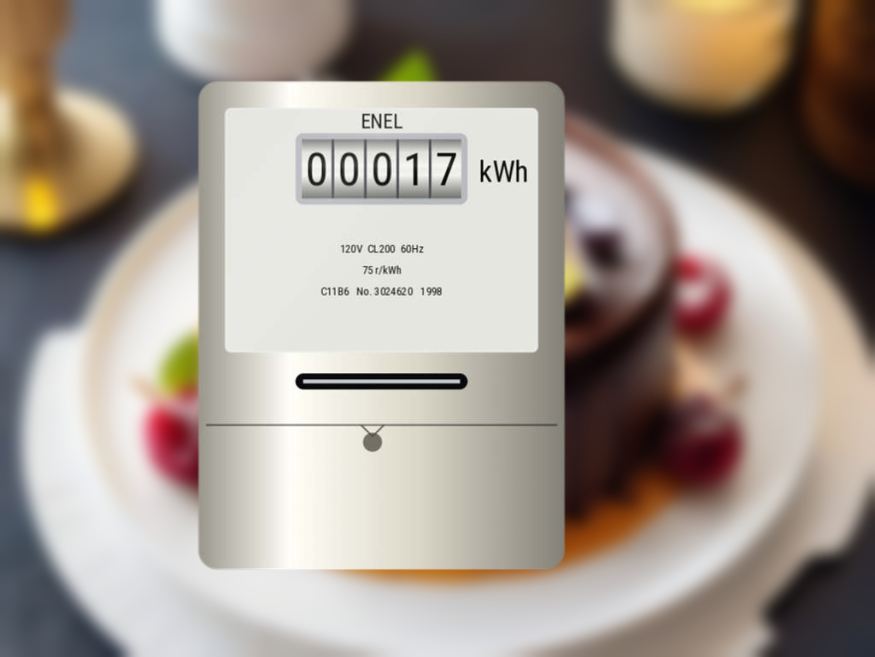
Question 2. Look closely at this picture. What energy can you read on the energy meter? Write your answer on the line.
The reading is 17 kWh
